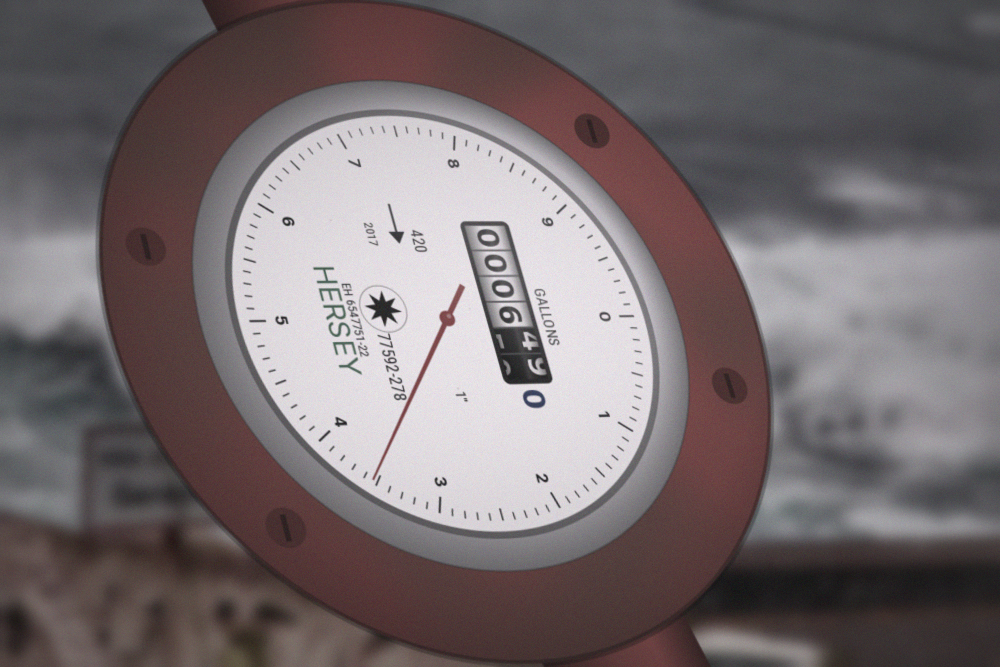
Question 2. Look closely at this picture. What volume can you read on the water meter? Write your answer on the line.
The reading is 6493.5 gal
